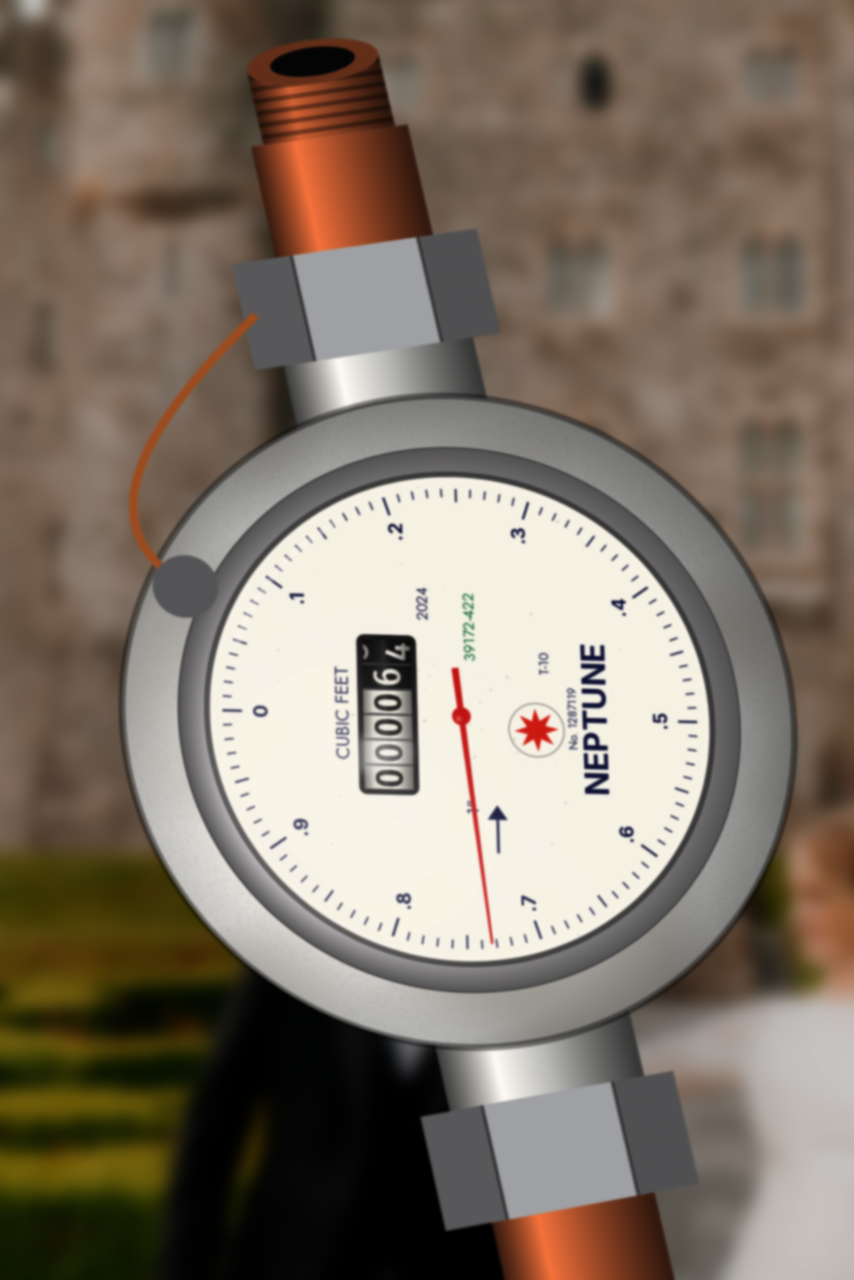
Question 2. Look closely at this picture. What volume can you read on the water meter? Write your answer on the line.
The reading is 63.73 ft³
